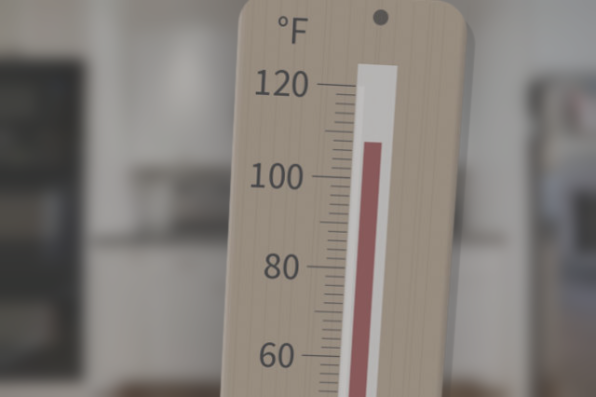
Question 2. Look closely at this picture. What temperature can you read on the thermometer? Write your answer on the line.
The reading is 108 °F
